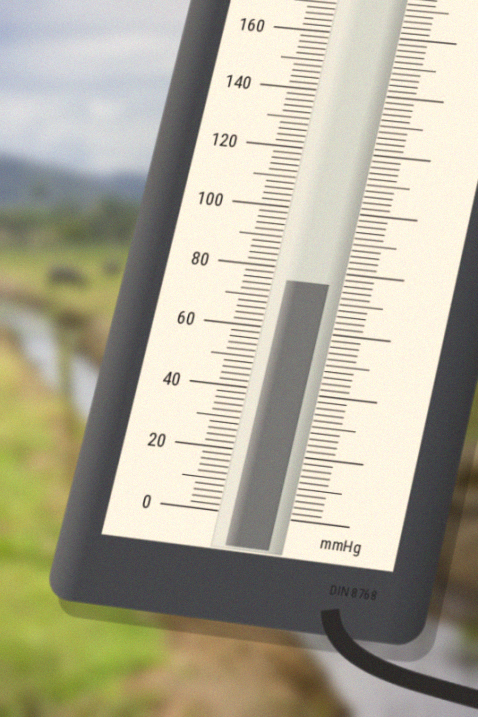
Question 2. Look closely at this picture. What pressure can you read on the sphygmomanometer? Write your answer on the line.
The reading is 76 mmHg
